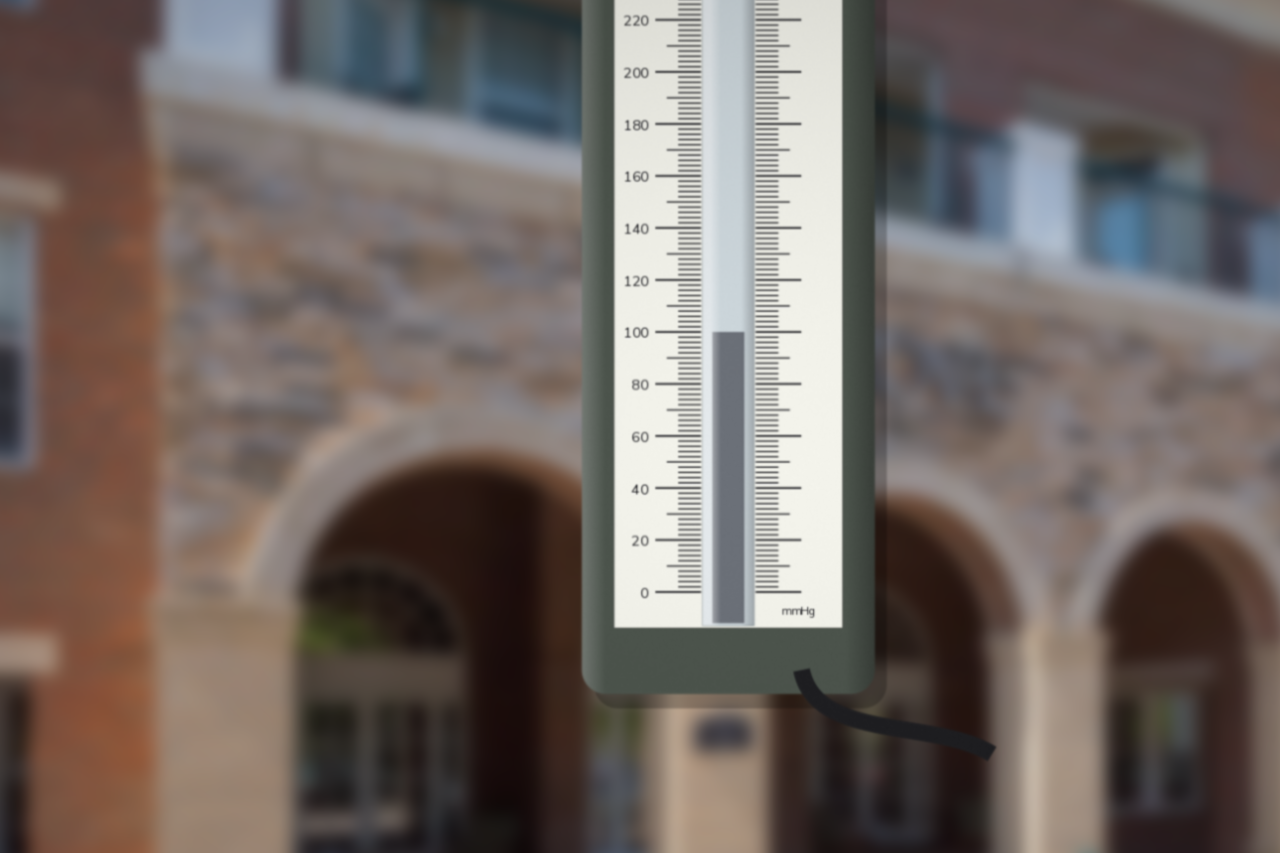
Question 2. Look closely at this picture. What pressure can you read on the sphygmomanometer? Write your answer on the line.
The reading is 100 mmHg
